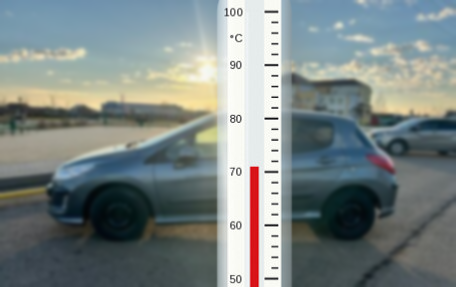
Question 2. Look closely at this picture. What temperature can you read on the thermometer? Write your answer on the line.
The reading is 71 °C
